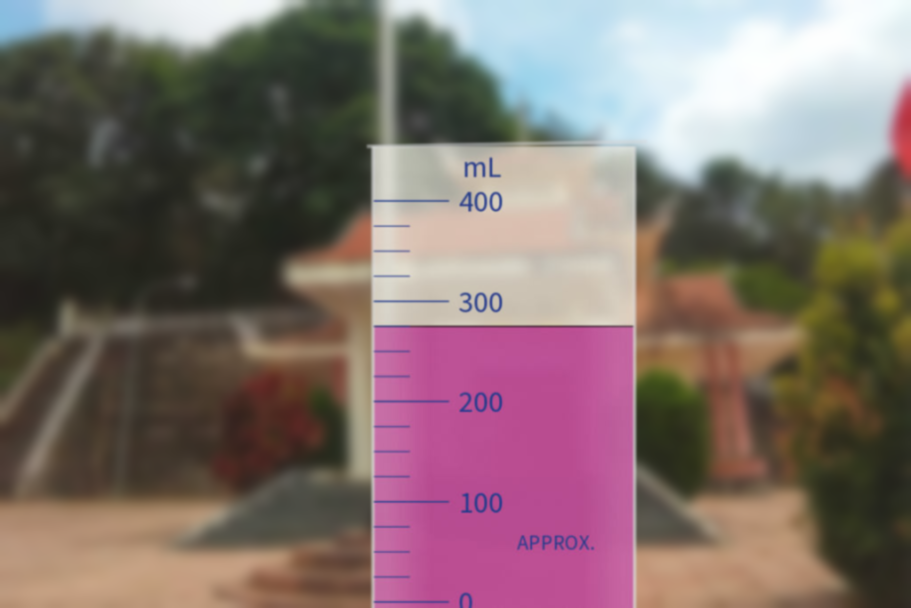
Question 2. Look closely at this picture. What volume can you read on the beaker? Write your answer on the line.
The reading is 275 mL
